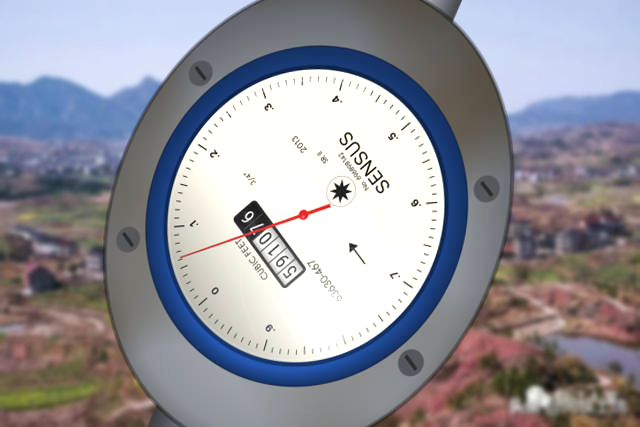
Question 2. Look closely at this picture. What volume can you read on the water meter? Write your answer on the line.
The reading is 591076.06 ft³
